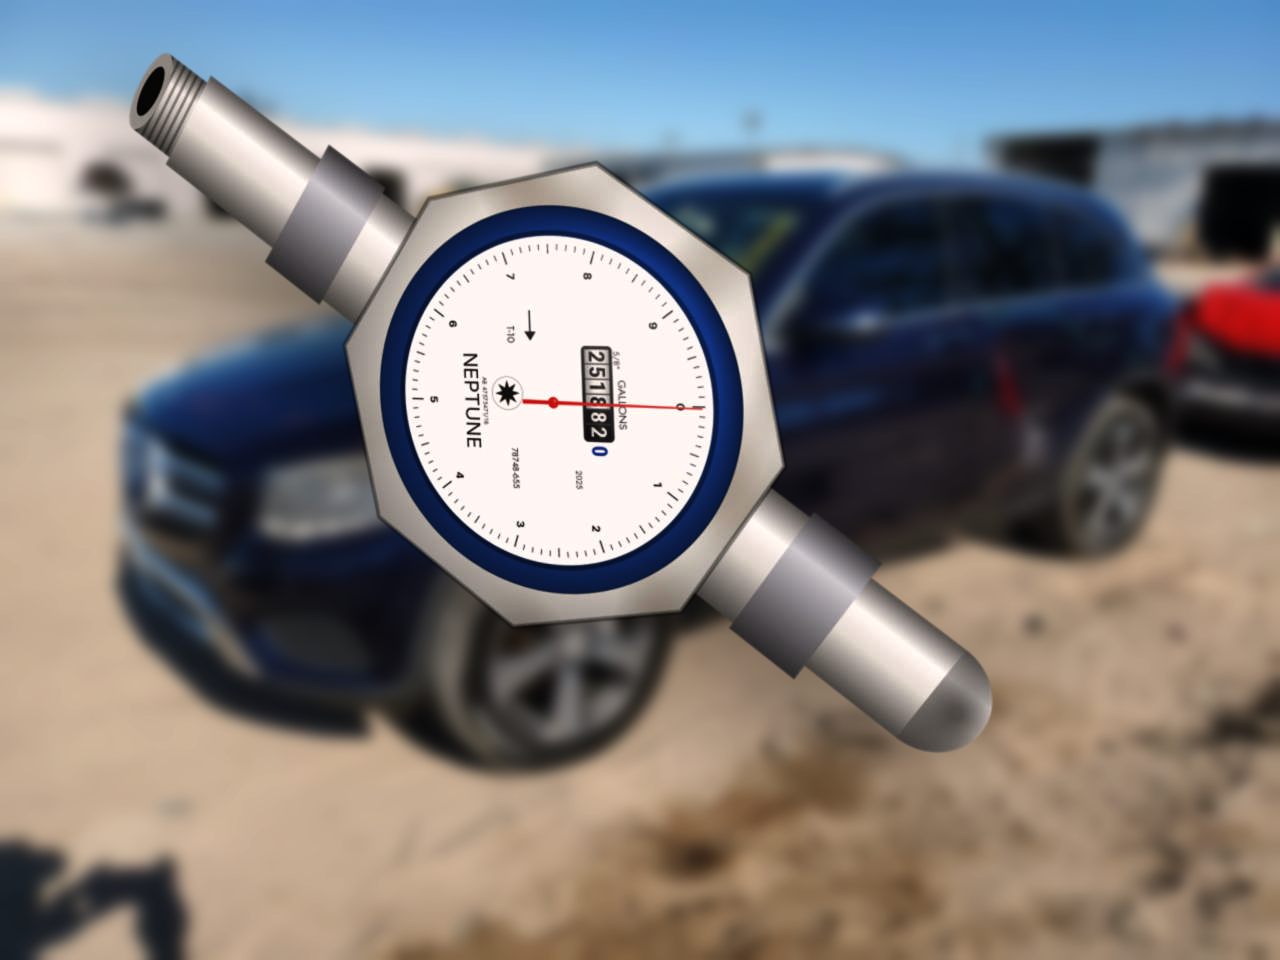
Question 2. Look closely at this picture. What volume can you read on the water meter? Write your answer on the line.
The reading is 2518820.0 gal
